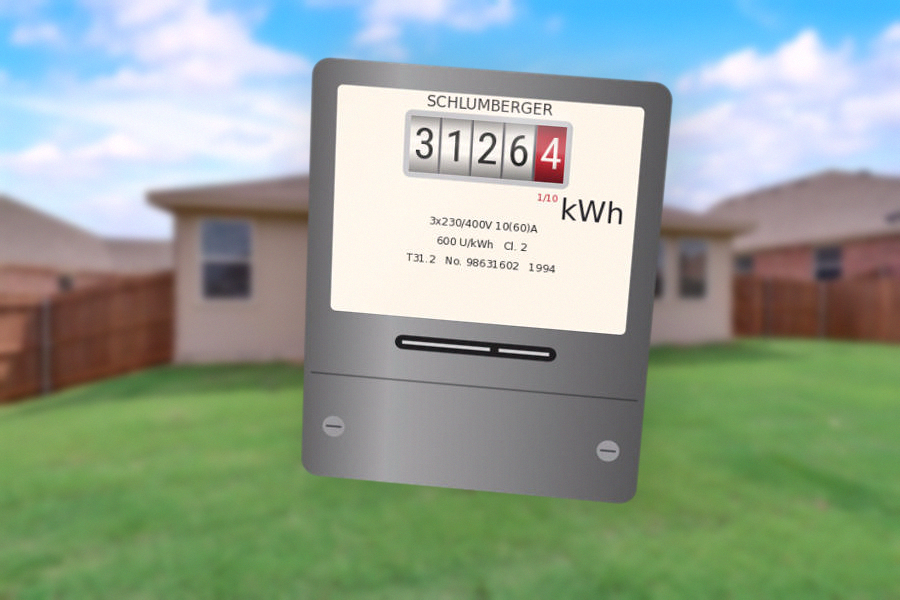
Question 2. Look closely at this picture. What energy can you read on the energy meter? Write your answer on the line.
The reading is 3126.4 kWh
